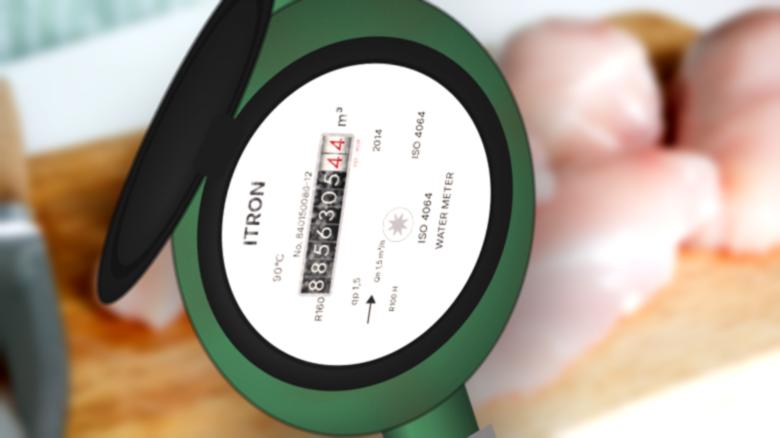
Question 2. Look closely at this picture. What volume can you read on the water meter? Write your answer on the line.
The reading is 8856305.44 m³
